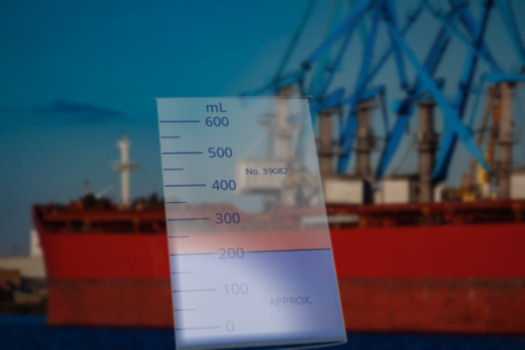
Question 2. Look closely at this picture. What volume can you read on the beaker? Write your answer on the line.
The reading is 200 mL
